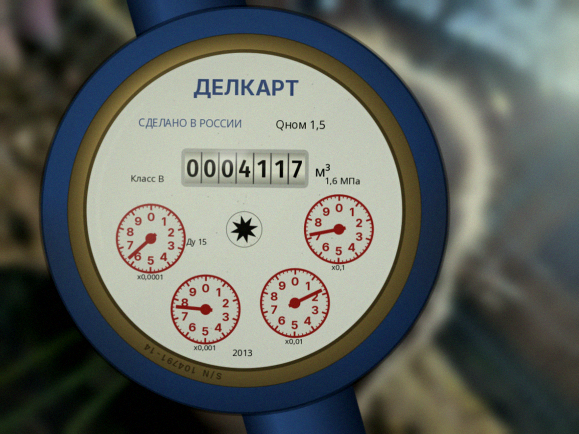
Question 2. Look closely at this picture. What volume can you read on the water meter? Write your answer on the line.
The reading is 4117.7176 m³
